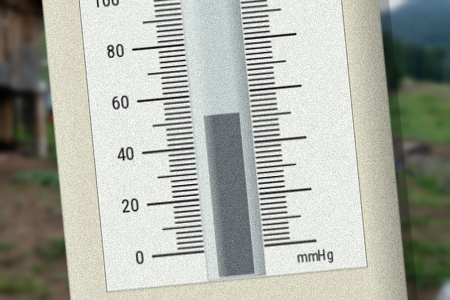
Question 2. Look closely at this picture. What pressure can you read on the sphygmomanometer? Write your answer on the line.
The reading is 52 mmHg
